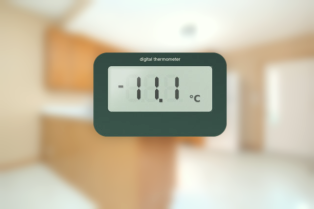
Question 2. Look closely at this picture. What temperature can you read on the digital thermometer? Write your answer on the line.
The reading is -11.1 °C
